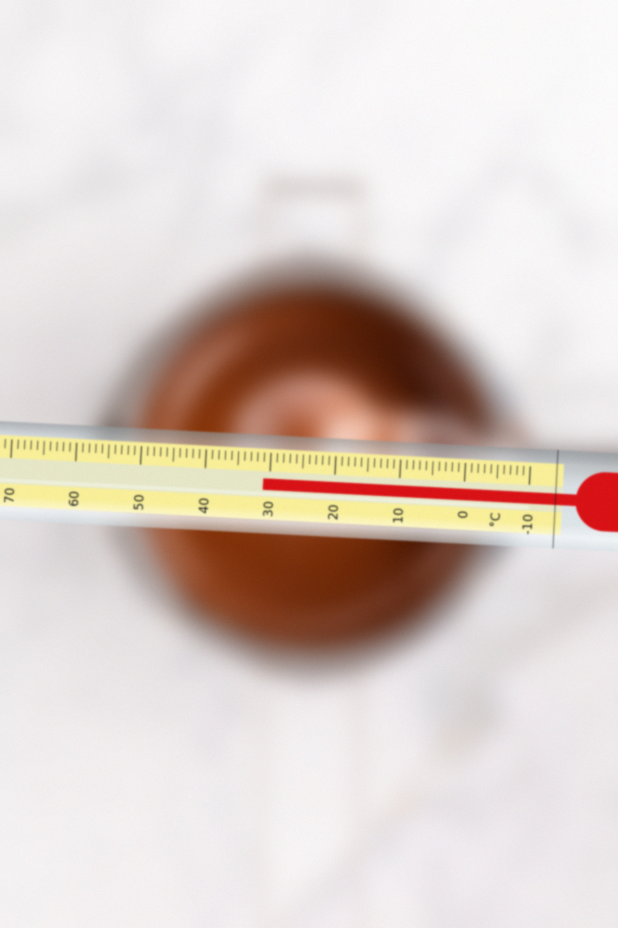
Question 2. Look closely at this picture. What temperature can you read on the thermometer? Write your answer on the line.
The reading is 31 °C
